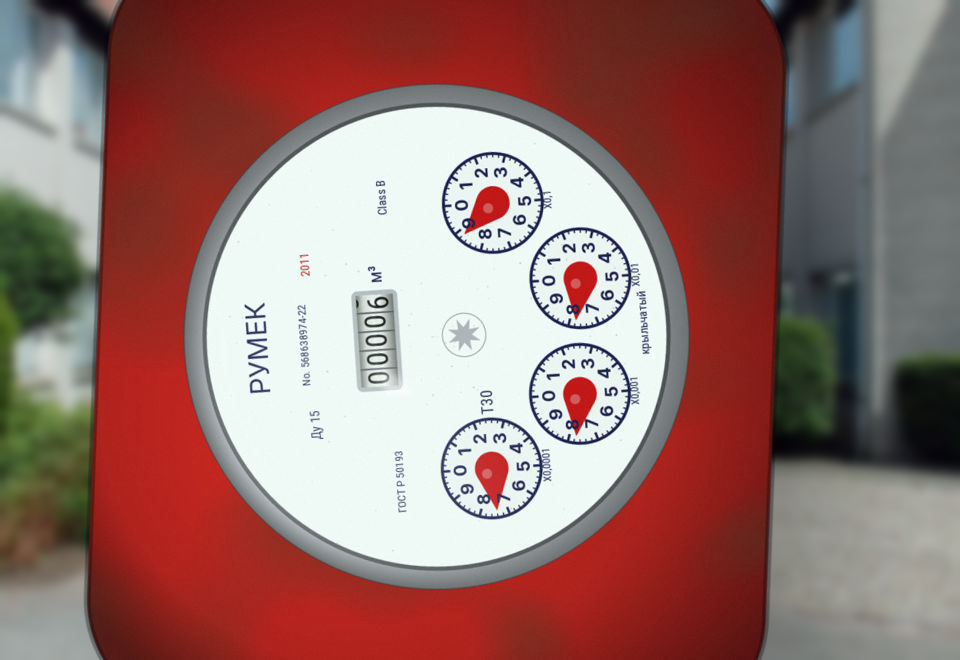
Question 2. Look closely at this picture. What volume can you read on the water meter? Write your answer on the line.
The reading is 5.8777 m³
